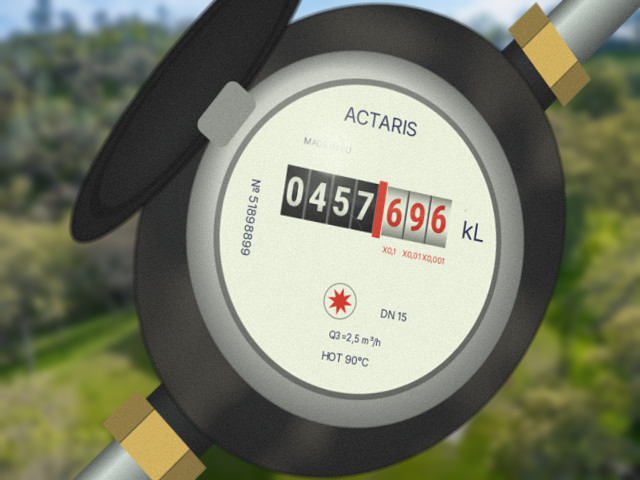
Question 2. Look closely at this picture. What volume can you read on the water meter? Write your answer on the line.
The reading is 457.696 kL
